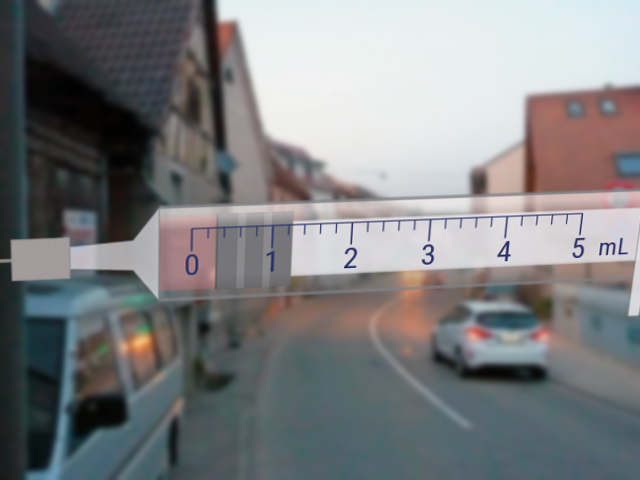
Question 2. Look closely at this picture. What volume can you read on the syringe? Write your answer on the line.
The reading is 0.3 mL
